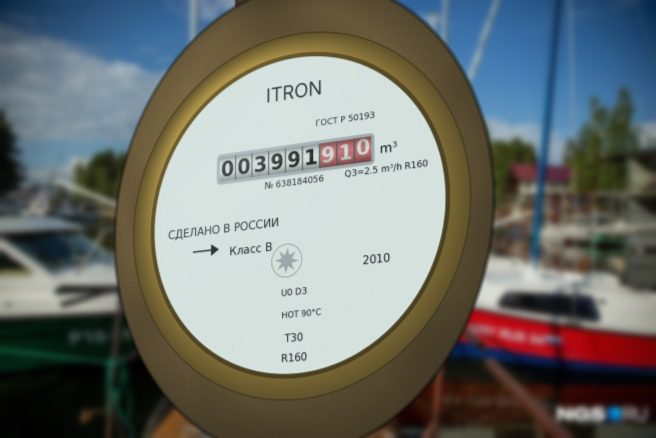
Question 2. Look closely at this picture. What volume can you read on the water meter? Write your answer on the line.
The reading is 3991.910 m³
